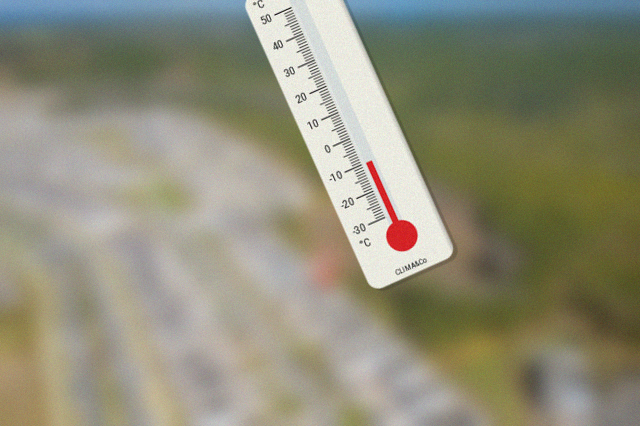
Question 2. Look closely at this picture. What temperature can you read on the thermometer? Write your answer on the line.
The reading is -10 °C
